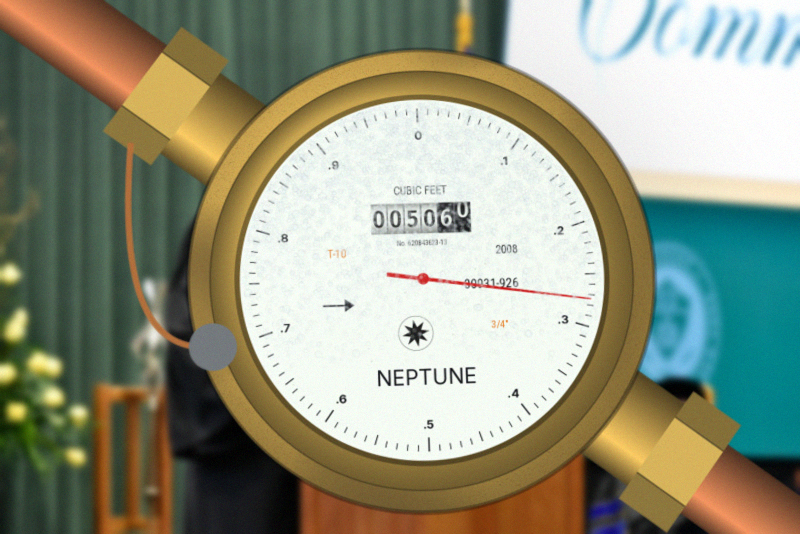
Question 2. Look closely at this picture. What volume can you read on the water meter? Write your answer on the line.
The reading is 5060.27 ft³
